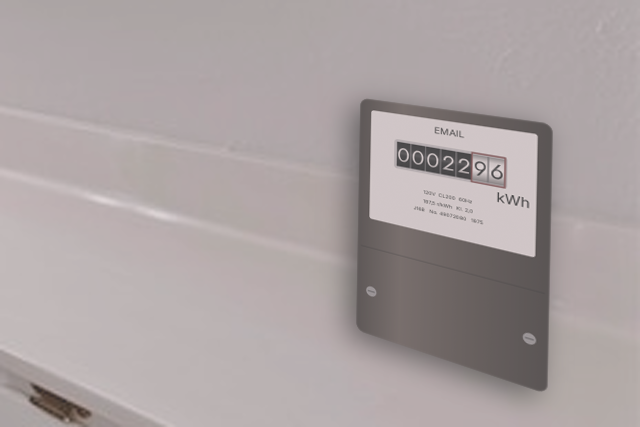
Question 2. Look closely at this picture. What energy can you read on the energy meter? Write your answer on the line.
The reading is 22.96 kWh
